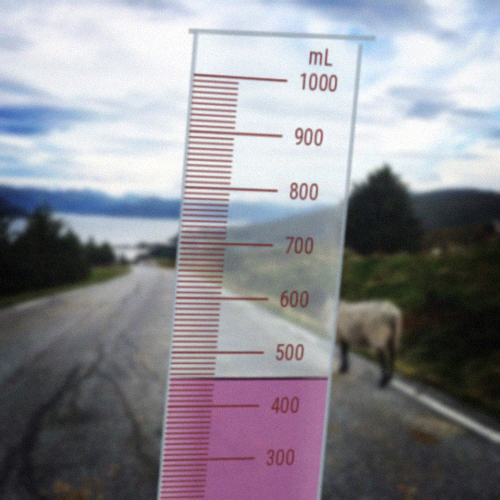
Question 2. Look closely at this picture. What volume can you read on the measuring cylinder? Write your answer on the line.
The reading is 450 mL
